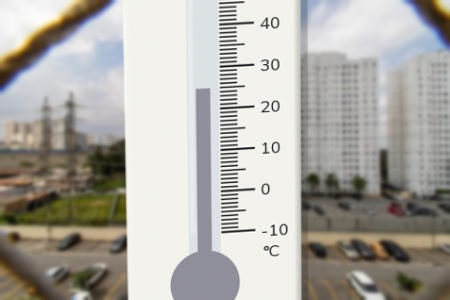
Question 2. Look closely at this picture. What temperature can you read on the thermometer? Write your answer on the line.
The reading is 25 °C
